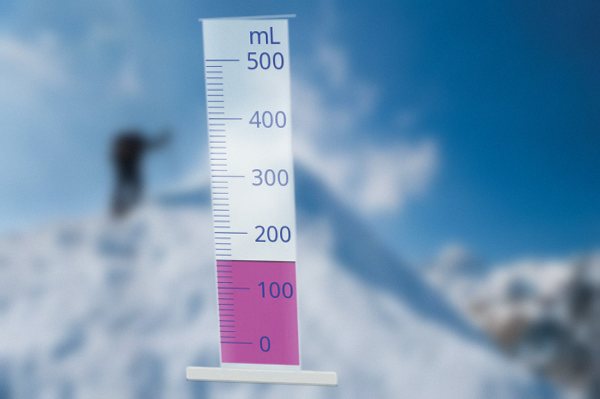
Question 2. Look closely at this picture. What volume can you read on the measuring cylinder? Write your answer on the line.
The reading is 150 mL
